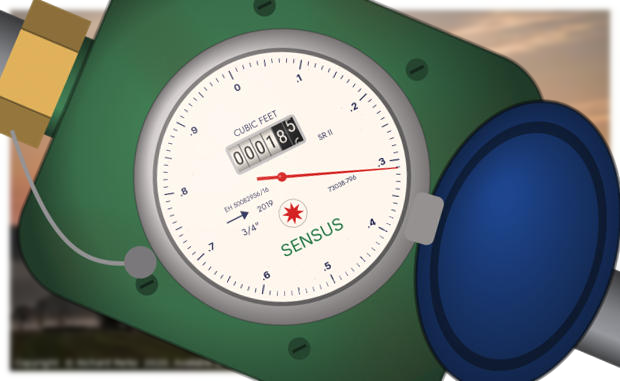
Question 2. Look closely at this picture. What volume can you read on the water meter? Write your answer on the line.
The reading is 185.31 ft³
